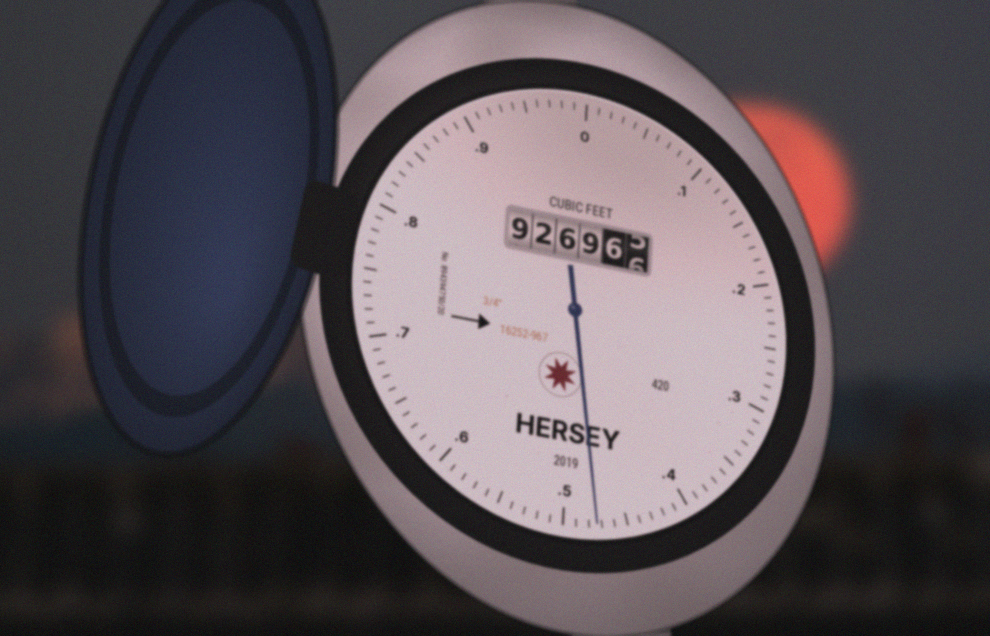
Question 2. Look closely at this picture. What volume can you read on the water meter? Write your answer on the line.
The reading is 926965.47 ft³
